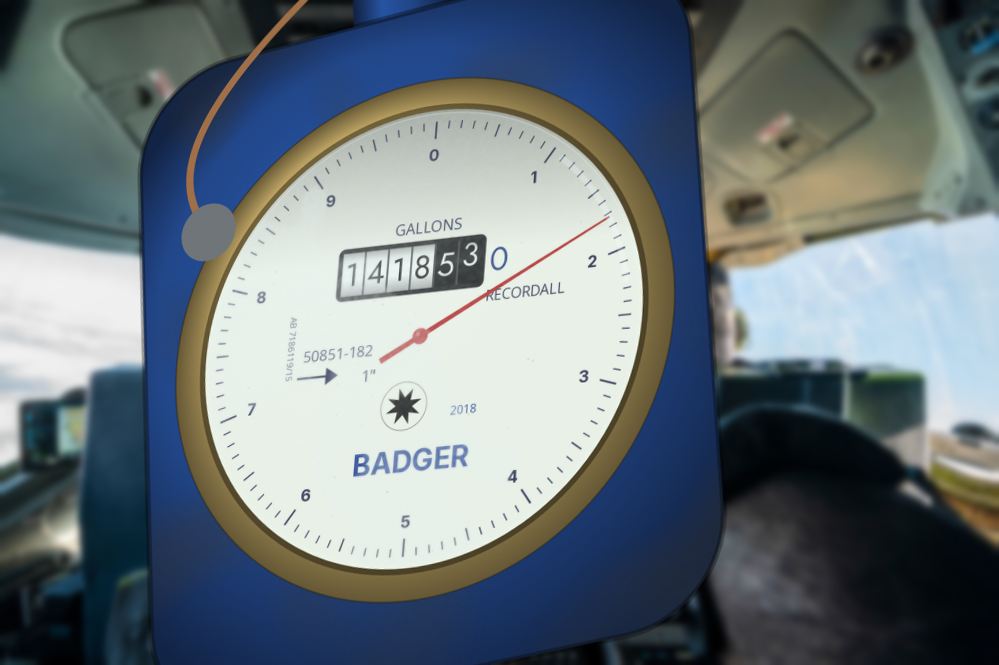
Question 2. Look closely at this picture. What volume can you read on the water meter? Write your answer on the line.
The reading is 1418531.7 gal
